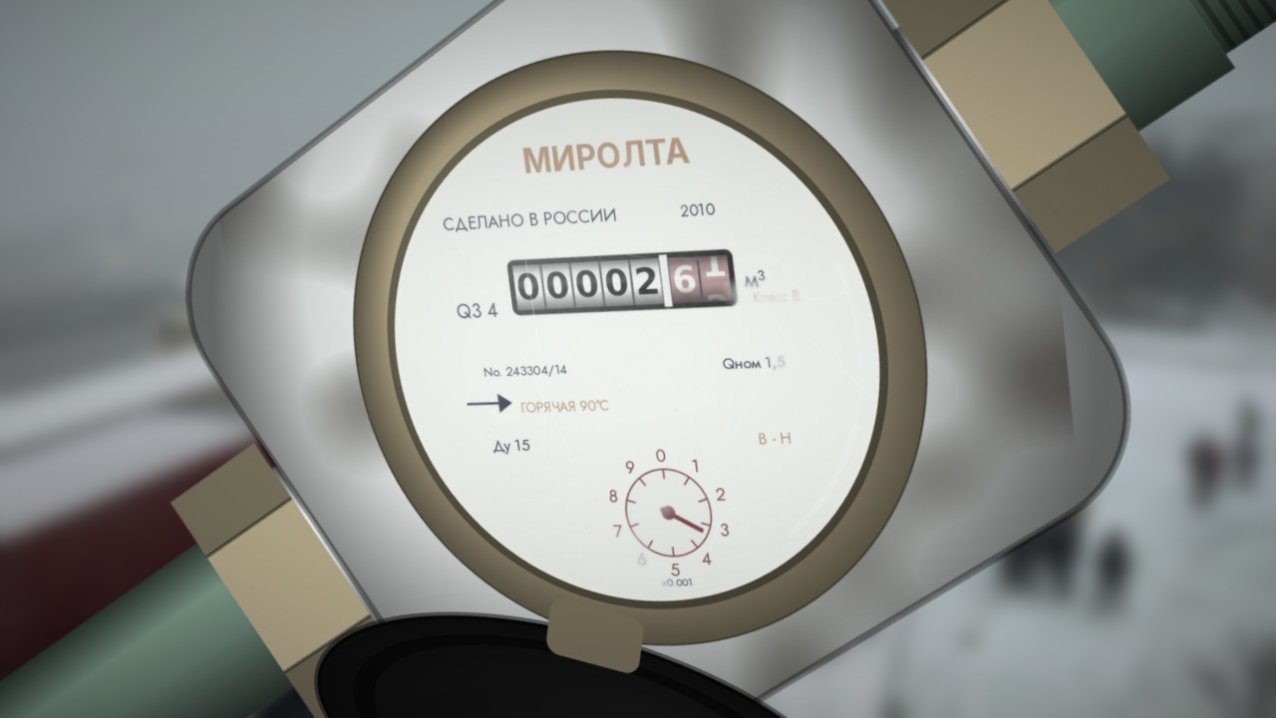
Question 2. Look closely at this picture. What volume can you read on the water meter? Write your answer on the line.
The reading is 2.613 m³
